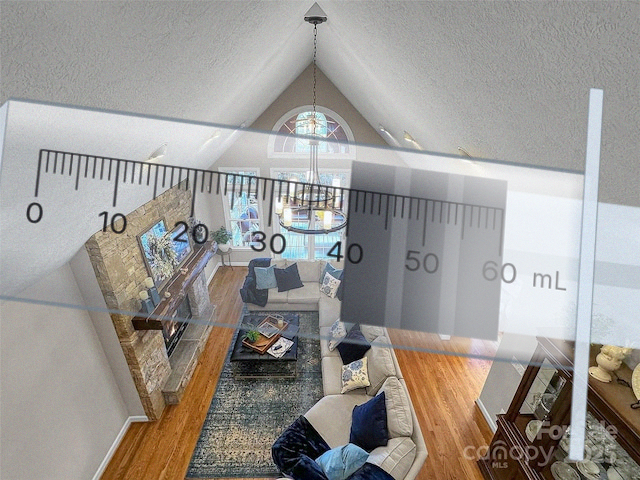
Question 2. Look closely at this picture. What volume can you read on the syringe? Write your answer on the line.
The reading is 40 mL
